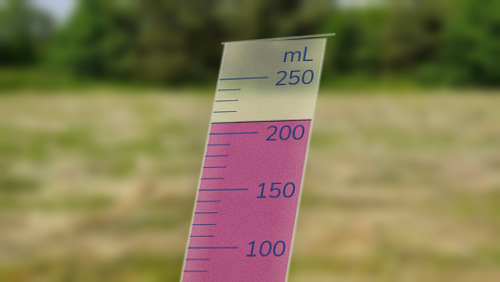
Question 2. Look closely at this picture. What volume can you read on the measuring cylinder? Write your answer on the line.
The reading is 210 mL
